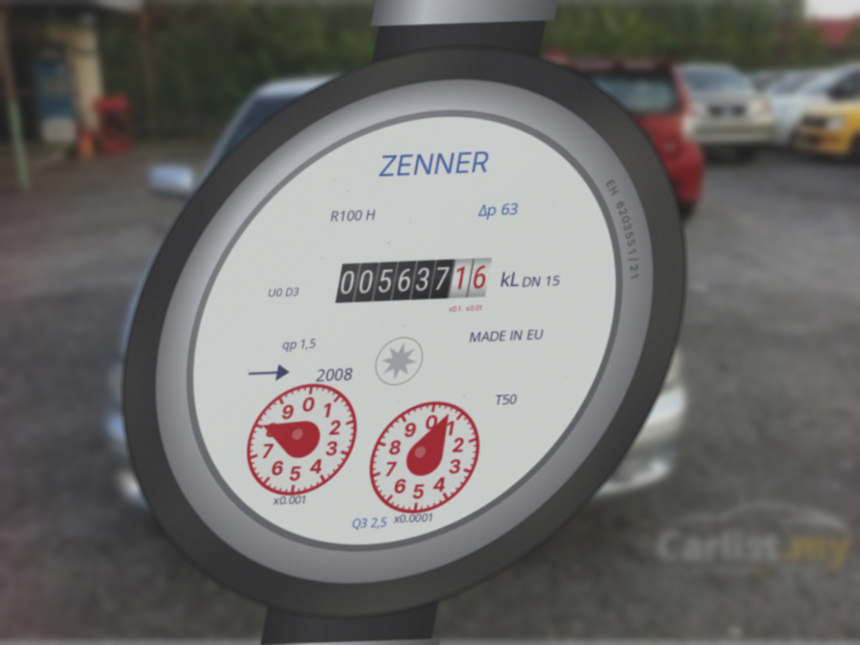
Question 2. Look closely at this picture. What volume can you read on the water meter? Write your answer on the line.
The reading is 5637.1680 kL
